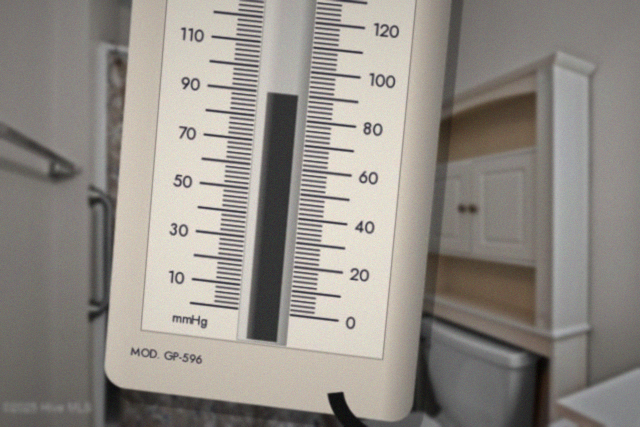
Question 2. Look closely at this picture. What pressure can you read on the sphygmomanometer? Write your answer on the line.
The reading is 90 mmHg
